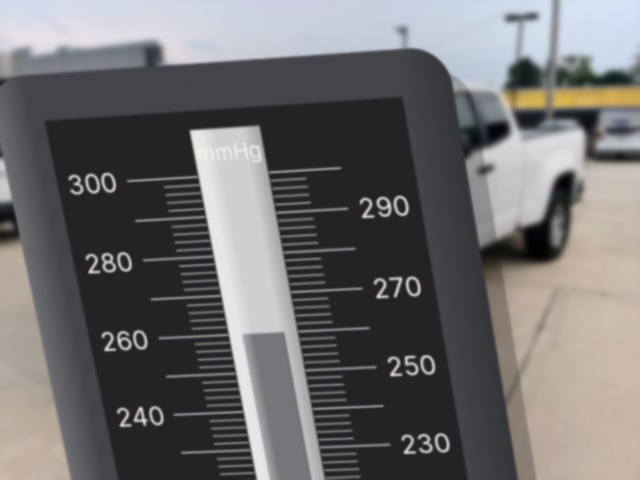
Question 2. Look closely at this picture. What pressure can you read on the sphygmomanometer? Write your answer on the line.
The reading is 260 mmHg
